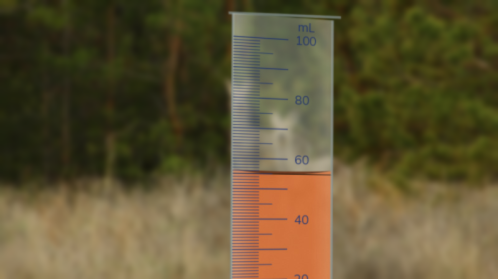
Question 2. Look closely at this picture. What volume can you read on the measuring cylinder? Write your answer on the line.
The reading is 55 mL
